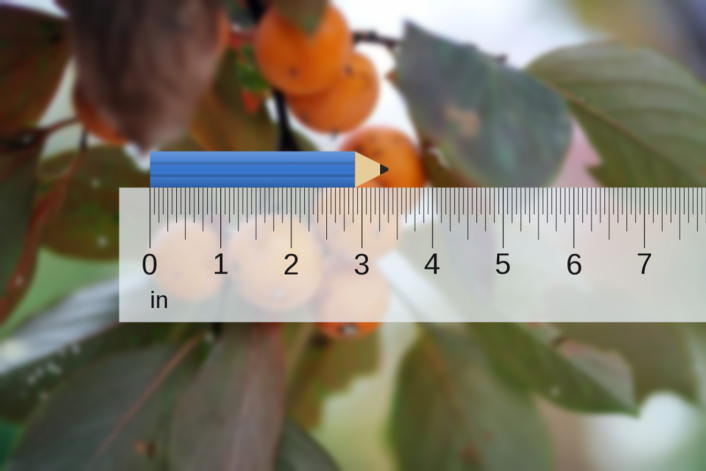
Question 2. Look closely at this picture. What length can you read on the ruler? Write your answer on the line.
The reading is 3.375 in
